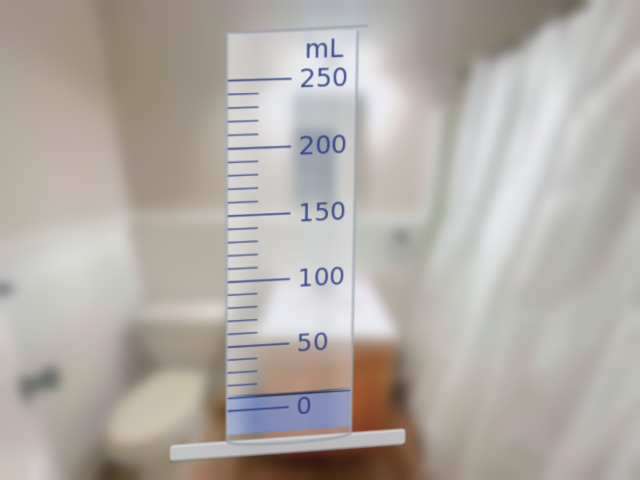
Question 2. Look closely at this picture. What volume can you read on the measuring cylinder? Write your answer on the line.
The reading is 10 mL
